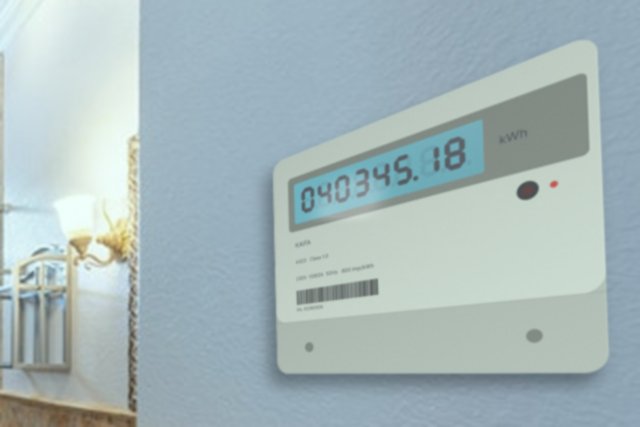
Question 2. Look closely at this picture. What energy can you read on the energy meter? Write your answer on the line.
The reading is 40345.18 kWh
